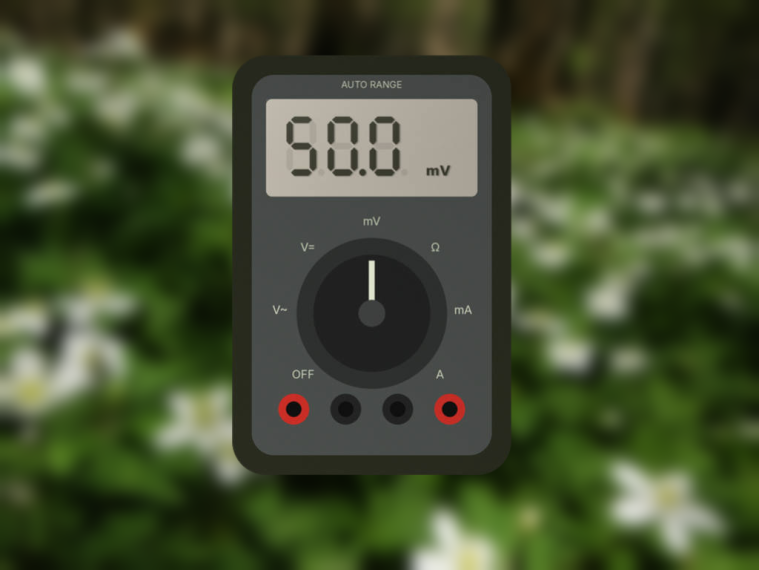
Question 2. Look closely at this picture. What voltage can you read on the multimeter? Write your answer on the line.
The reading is 50.0 mV
